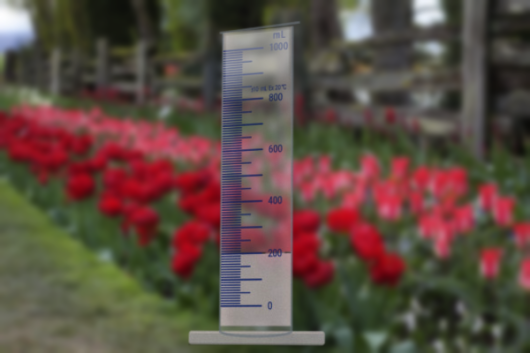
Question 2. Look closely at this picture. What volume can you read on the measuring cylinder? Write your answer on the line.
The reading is 200 mL
